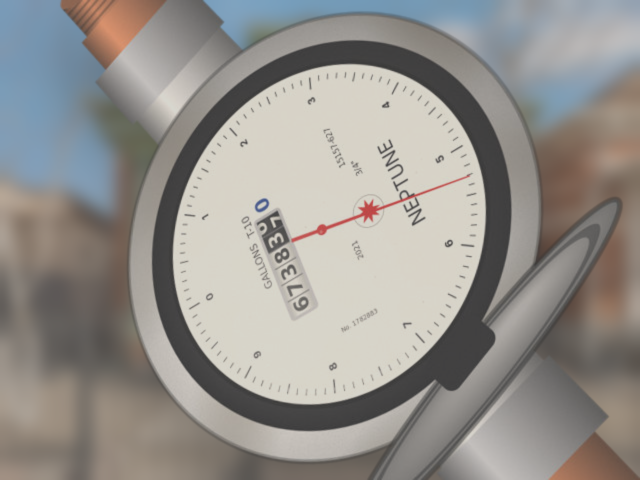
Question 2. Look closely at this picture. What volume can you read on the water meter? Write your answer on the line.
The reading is 6738365.3 gal
